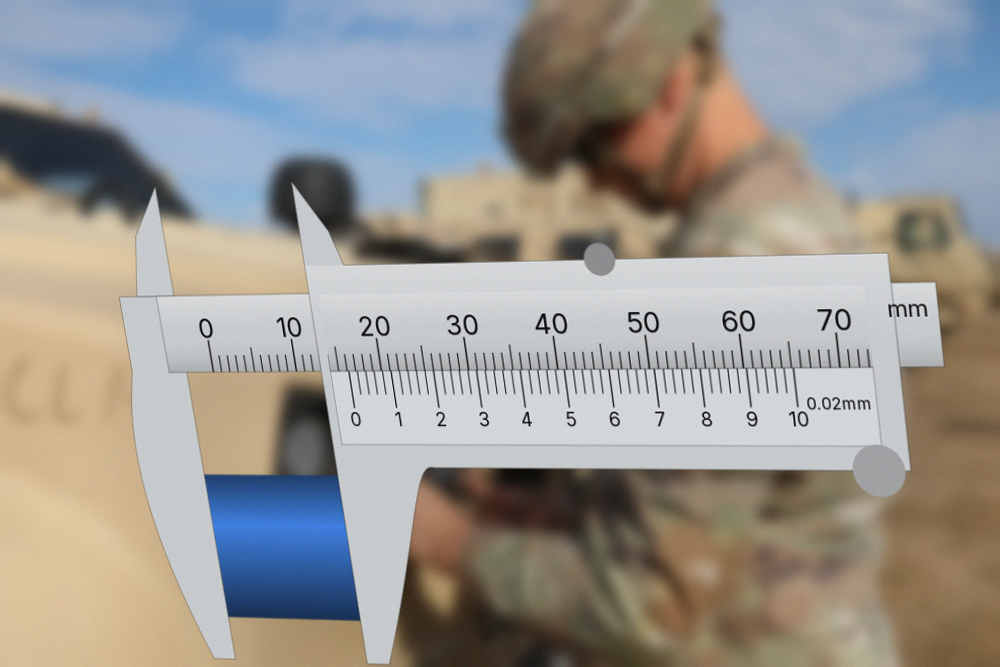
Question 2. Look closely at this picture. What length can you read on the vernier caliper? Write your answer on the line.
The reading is 16.2 mm
